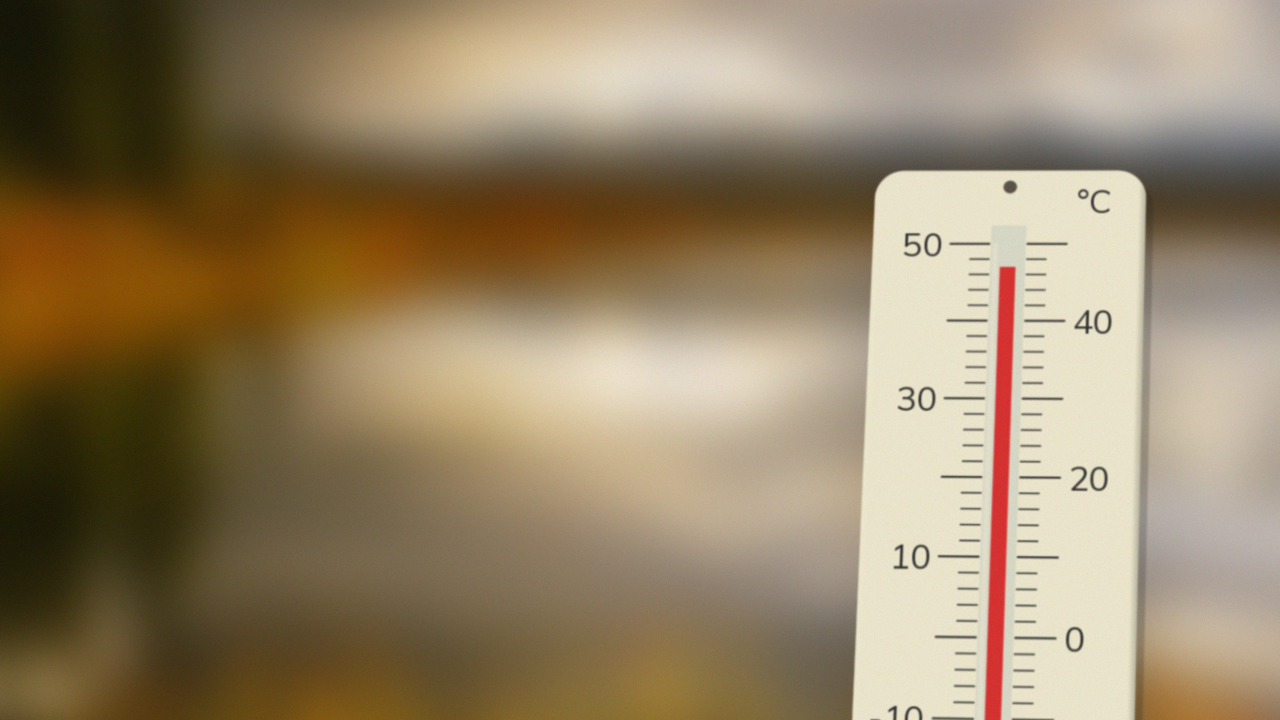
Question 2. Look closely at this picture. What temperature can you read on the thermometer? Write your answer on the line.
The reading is 47 °C
